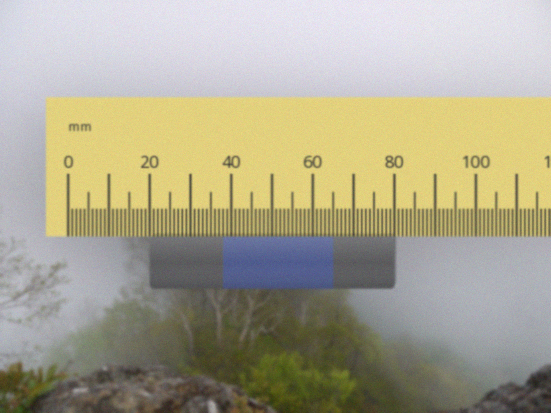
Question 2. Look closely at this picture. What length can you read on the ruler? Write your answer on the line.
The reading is 60 mm
